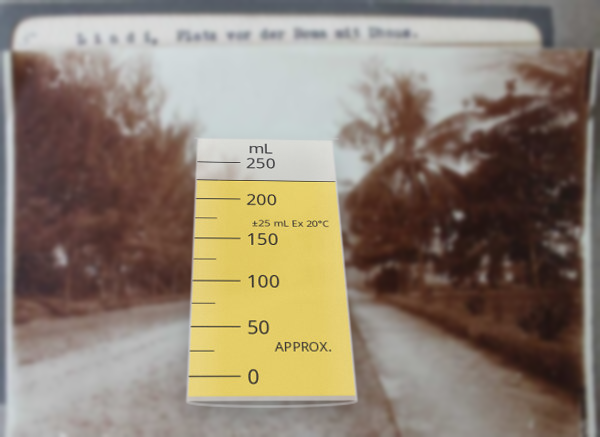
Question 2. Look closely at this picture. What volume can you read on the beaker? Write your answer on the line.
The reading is 225 mL
